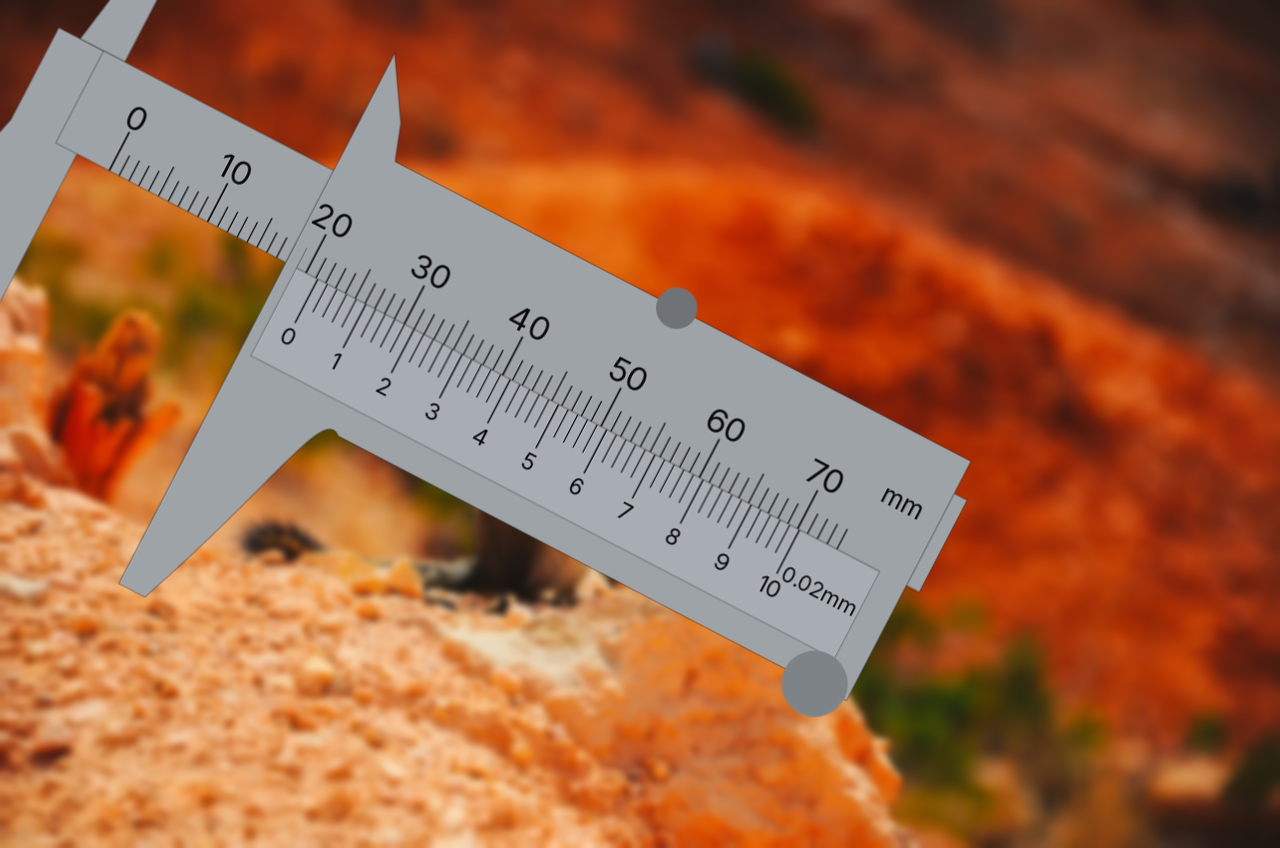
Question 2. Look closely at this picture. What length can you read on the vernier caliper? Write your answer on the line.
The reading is 21.2 mm
